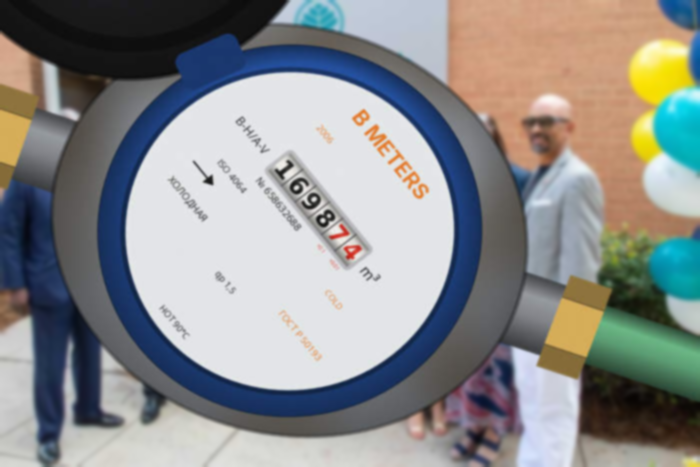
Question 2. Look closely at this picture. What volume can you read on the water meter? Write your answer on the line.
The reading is 1698.74 m³
